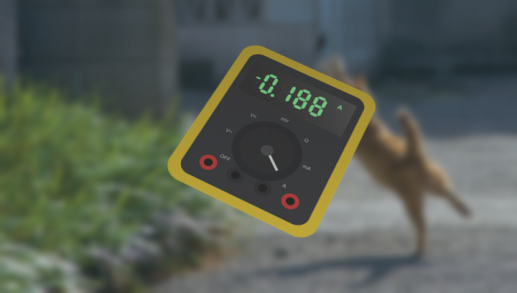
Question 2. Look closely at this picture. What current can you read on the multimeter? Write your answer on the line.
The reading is -0.188 A
